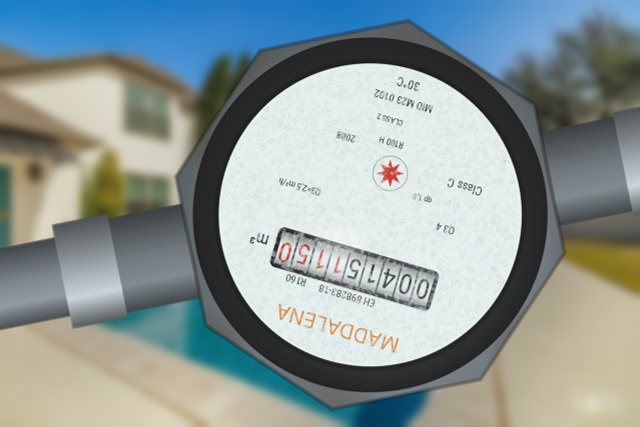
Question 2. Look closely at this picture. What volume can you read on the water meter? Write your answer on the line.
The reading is 415.1150 m³
